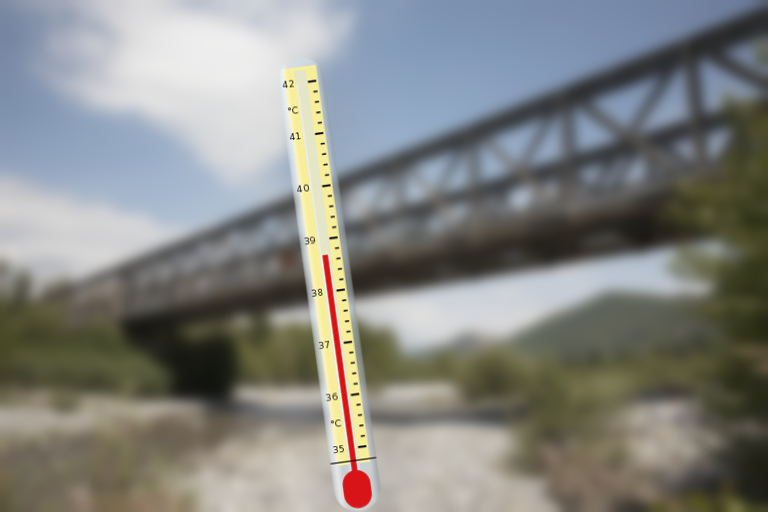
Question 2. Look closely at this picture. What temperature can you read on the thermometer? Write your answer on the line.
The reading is 38.7 °C
